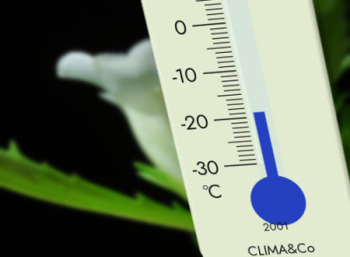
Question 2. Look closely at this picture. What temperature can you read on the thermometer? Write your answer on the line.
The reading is -19 °C
